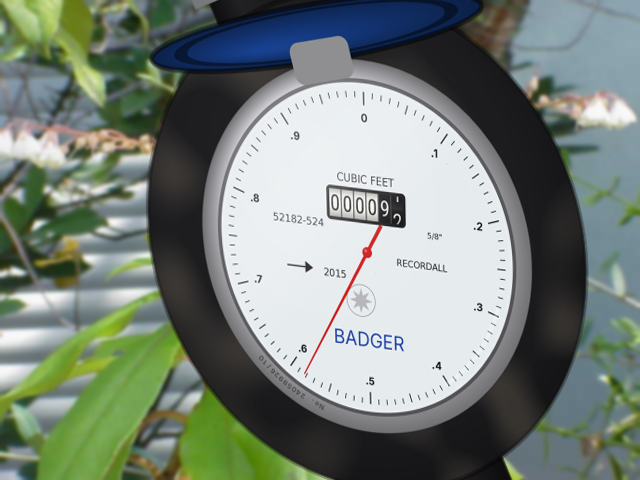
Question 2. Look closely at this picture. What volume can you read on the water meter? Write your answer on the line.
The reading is 91.58 ft³
